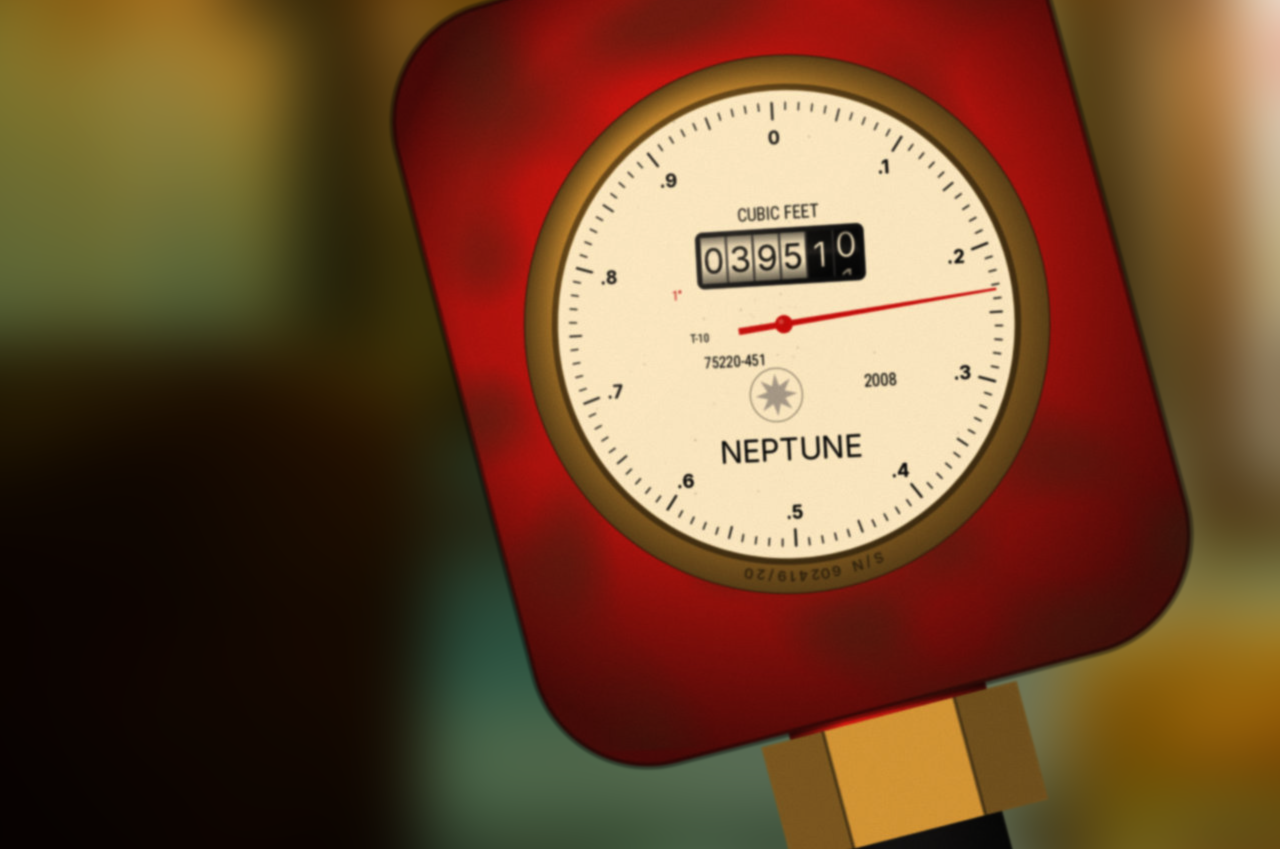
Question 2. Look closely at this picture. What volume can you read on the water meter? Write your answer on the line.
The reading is 39510.23 ft³
